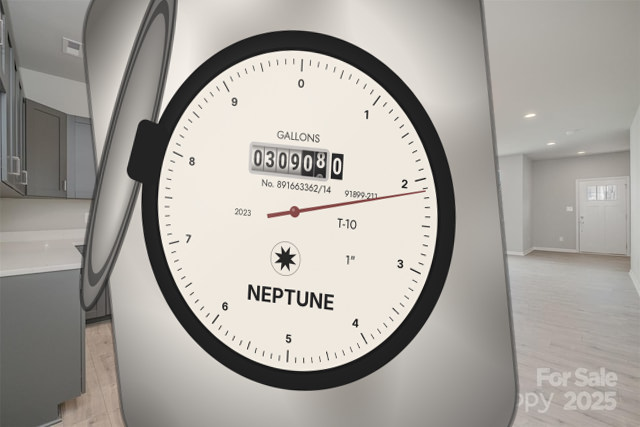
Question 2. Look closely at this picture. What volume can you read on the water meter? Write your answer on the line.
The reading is 309082.1 gal
